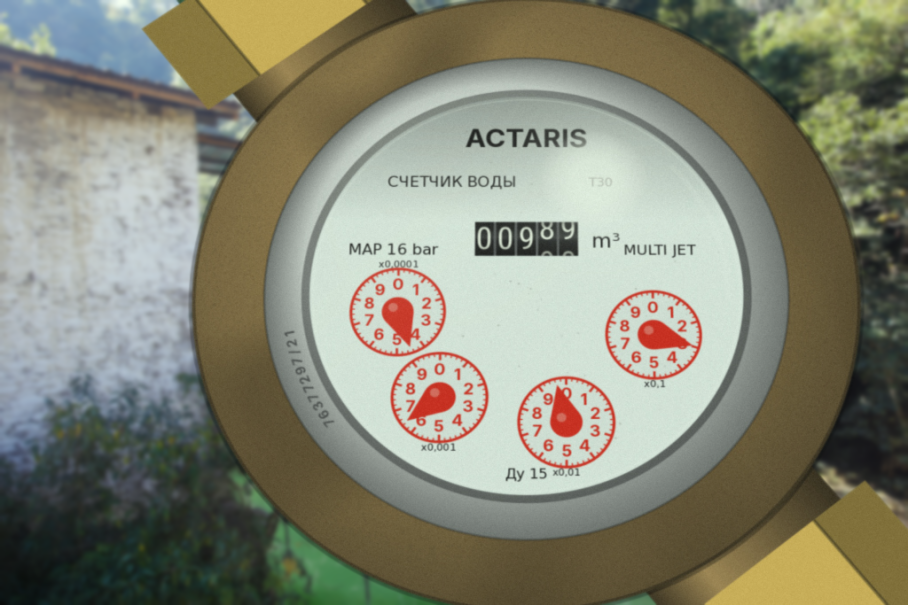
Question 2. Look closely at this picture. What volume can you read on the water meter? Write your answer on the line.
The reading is 989.2964 m³
